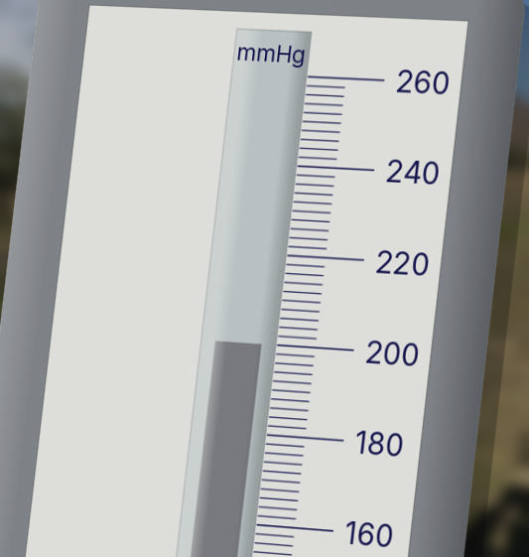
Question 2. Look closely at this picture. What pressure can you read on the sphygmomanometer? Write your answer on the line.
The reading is 200 mmHg
